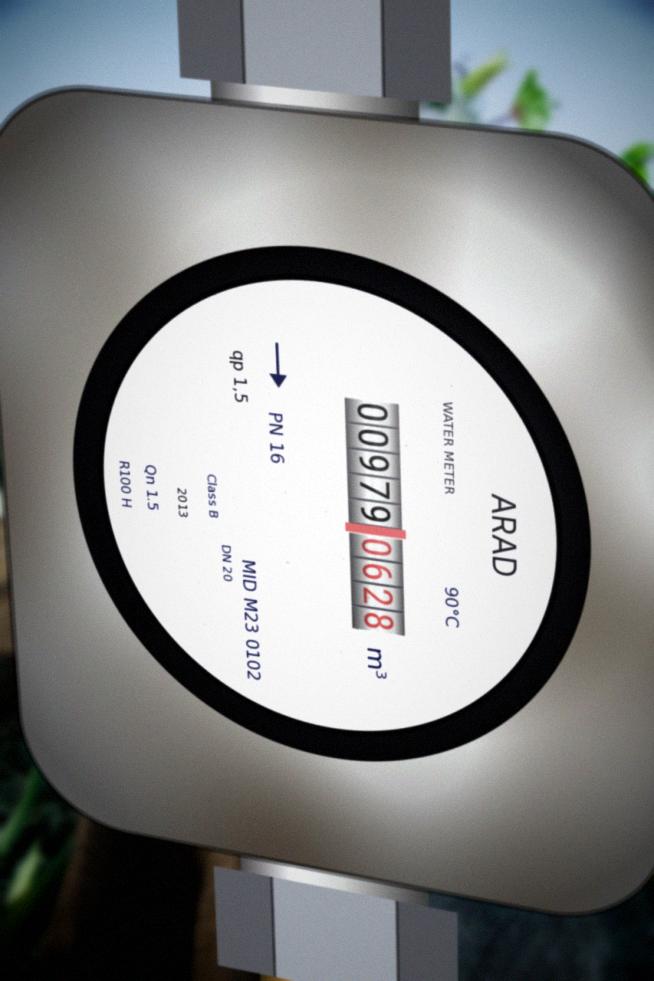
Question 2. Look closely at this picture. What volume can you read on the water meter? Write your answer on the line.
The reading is 979.0628 m³
